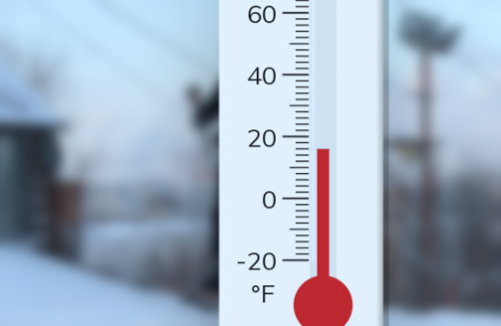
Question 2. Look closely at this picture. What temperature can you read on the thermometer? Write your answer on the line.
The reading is 16 °F
